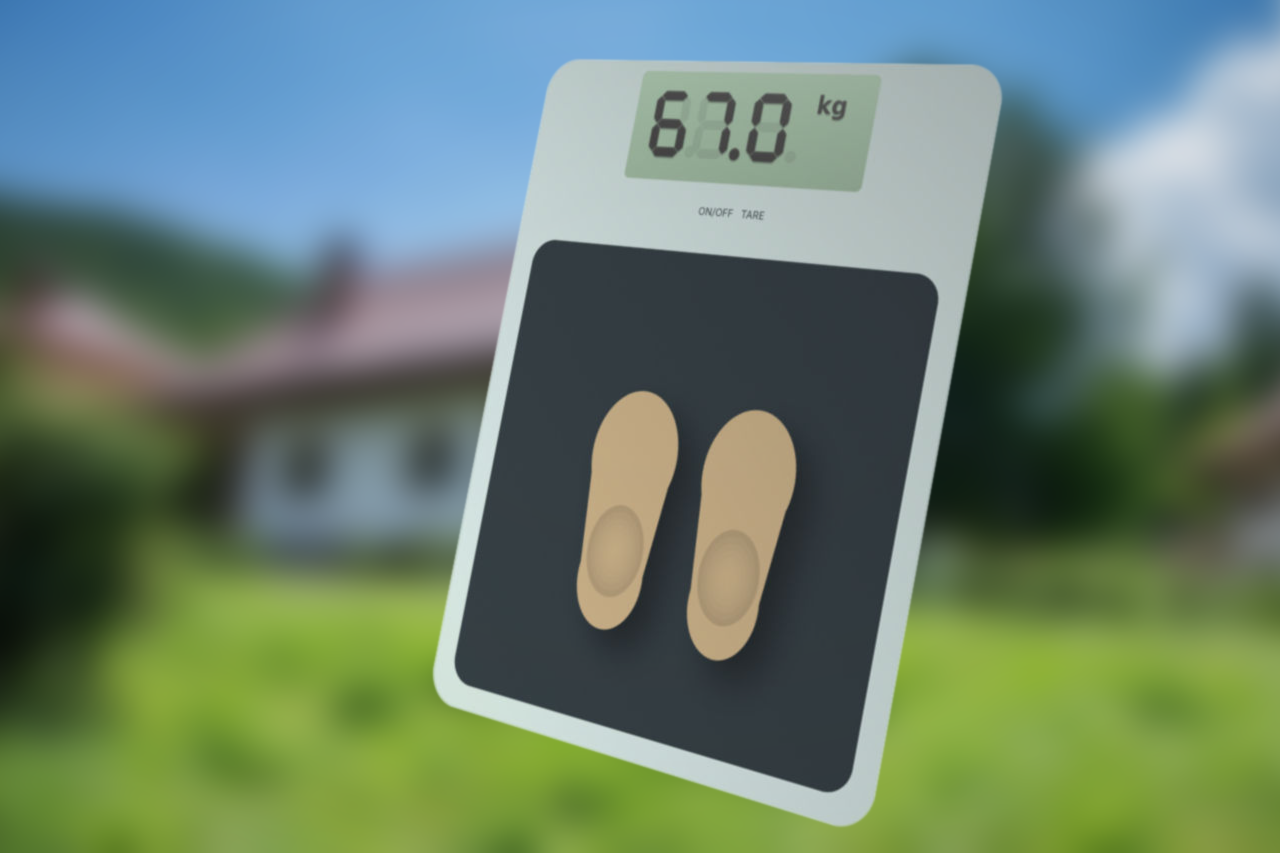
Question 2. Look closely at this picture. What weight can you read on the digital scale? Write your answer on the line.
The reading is 67.0 kg
